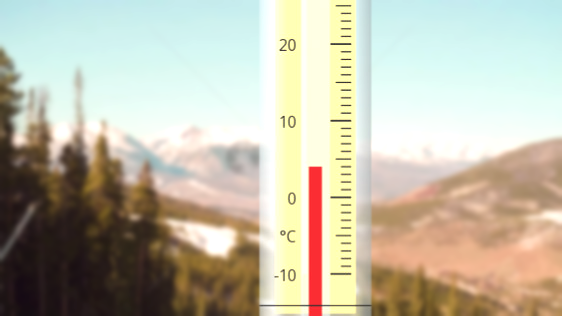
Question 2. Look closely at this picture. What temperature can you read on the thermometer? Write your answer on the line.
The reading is 4 °C
